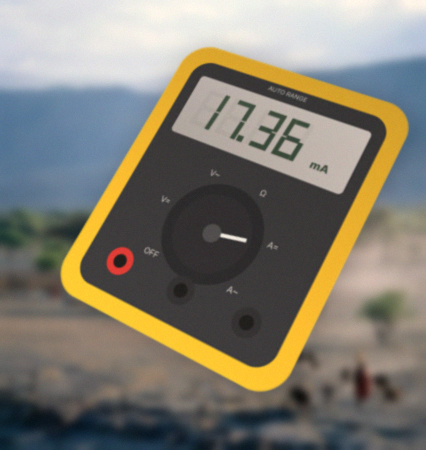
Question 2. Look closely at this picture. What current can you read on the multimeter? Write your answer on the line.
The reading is 17.36 mA
